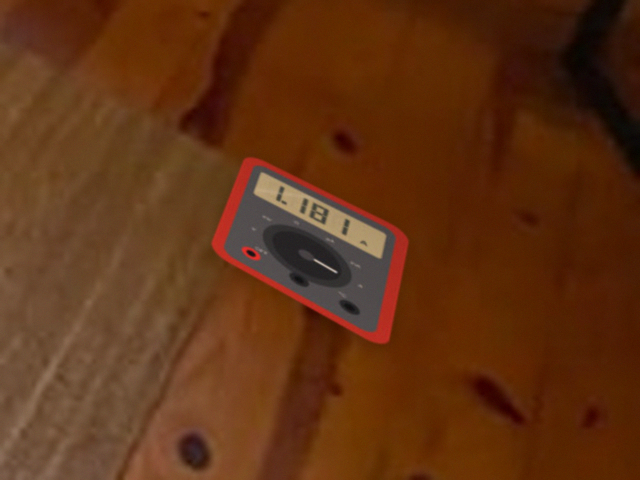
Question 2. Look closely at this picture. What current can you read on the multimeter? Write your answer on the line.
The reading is 1.181 A
